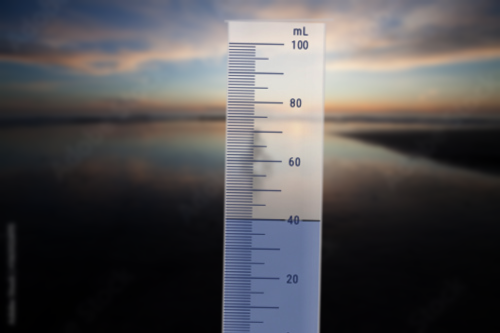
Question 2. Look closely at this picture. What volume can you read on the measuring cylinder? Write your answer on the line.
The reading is 40 mL
